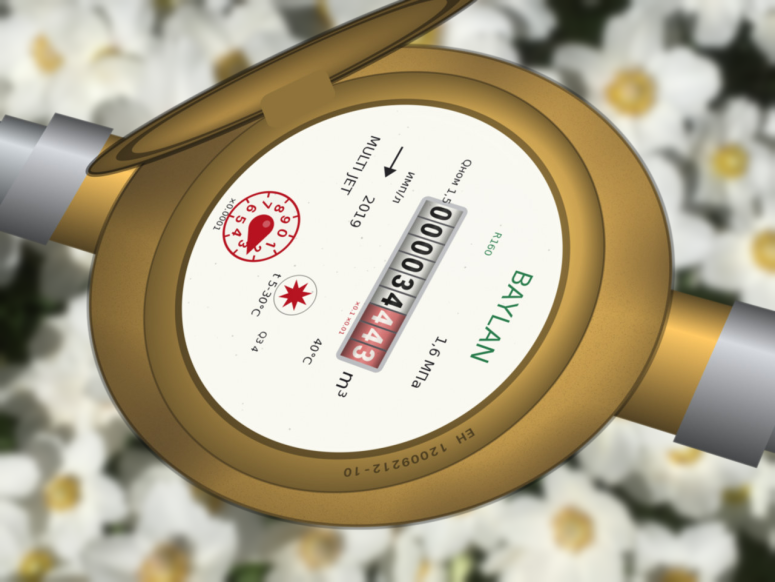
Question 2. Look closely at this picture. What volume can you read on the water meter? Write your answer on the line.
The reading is 34.4432 m³
